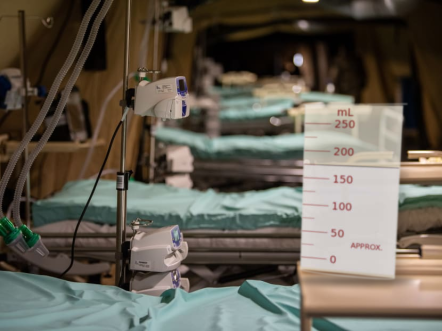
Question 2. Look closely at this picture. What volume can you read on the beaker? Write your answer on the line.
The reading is 175 mL
